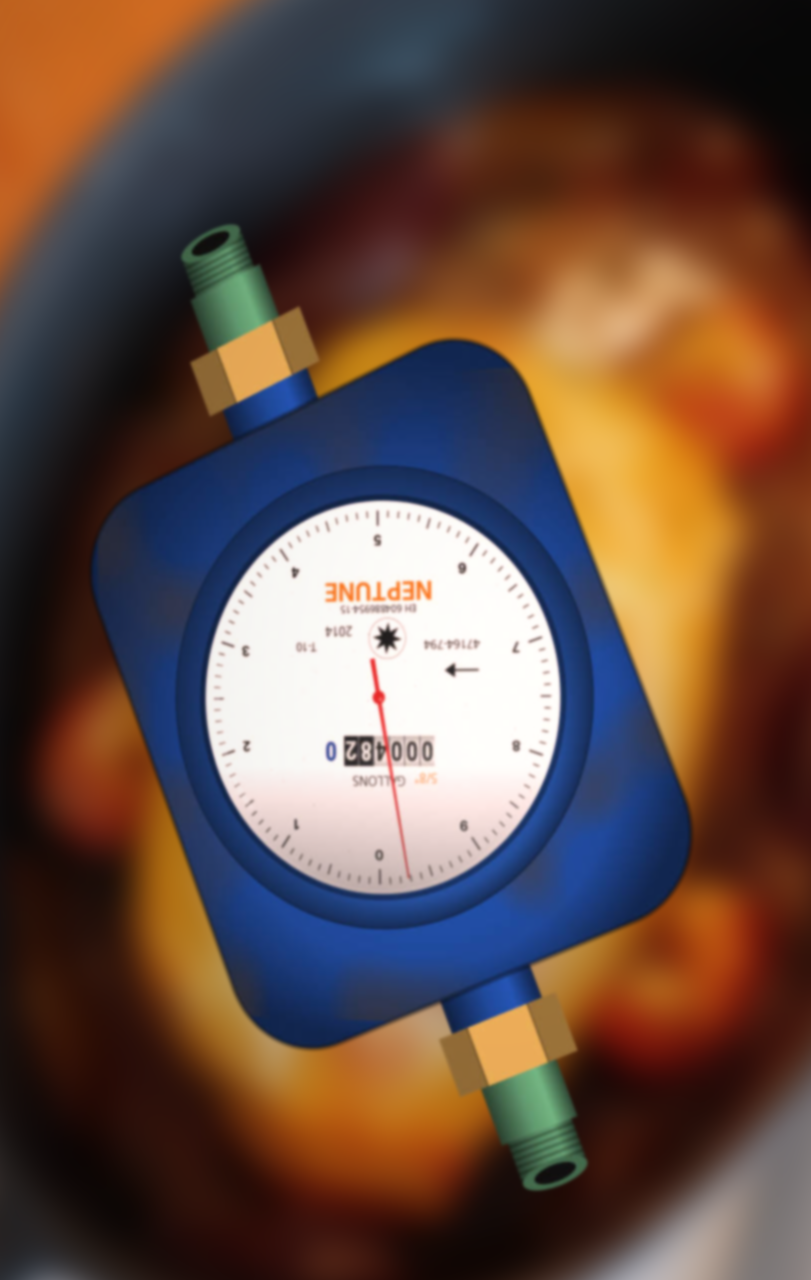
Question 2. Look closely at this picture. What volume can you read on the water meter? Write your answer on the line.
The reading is 4819.7 gal
